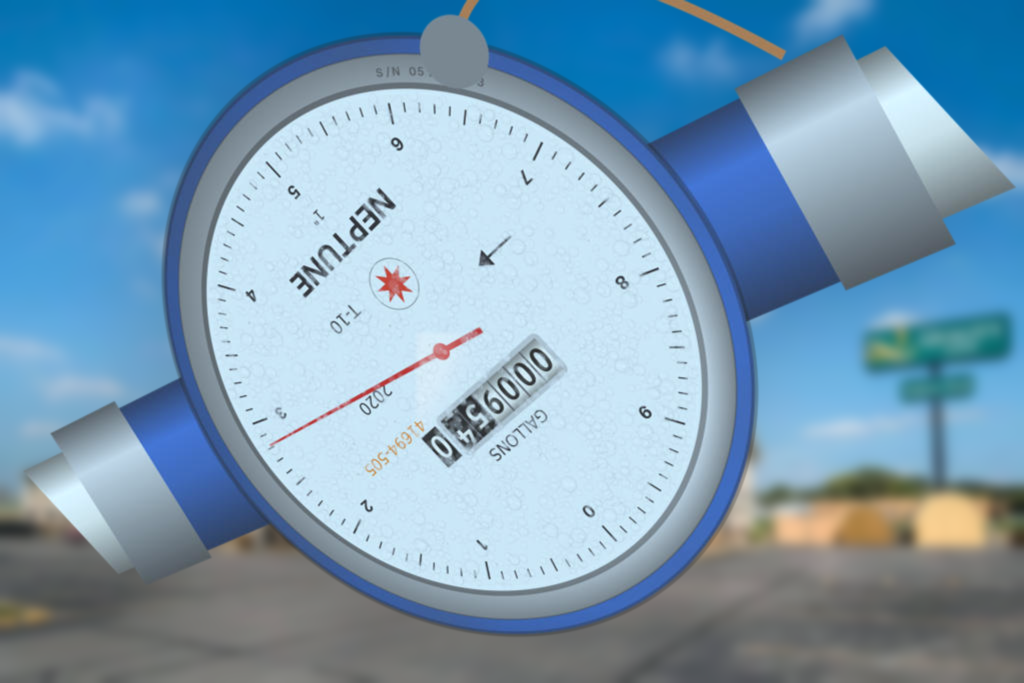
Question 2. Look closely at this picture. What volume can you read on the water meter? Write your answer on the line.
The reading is 9542.8 gal
